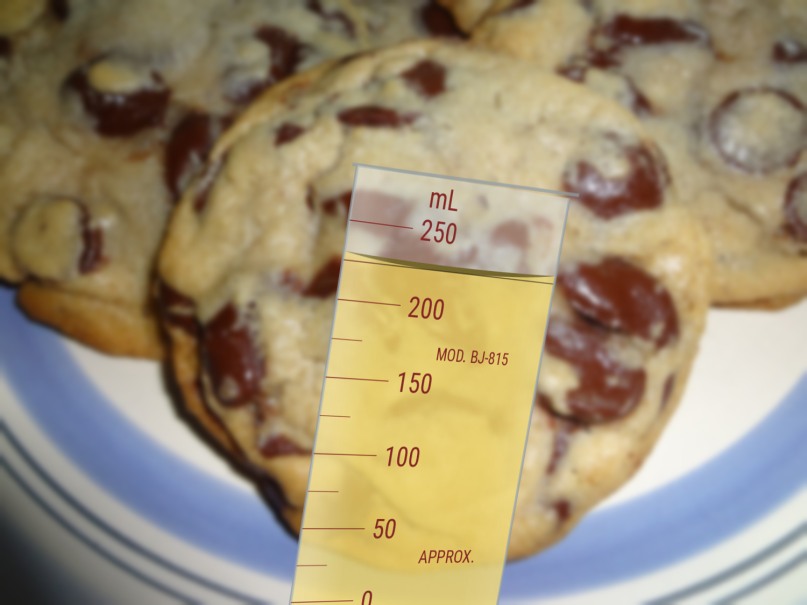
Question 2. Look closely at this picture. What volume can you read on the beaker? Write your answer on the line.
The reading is 225 mL
